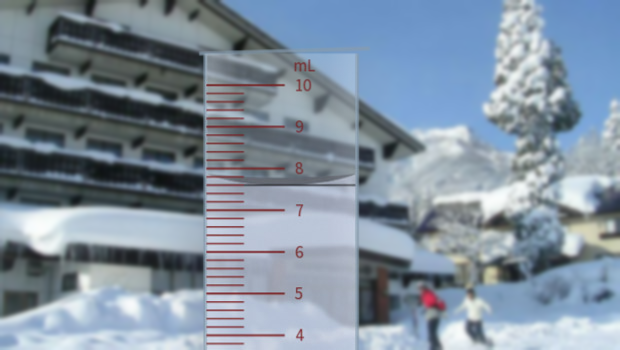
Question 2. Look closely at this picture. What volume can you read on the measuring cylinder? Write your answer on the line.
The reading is 7.6 mL
